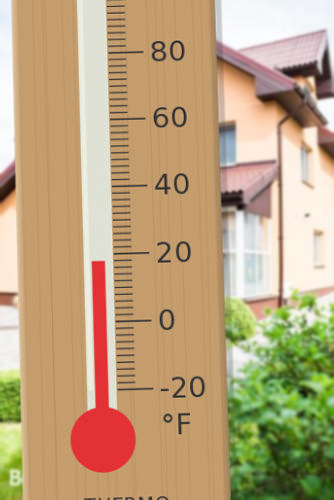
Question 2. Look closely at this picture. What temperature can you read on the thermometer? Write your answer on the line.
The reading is 18 °F
